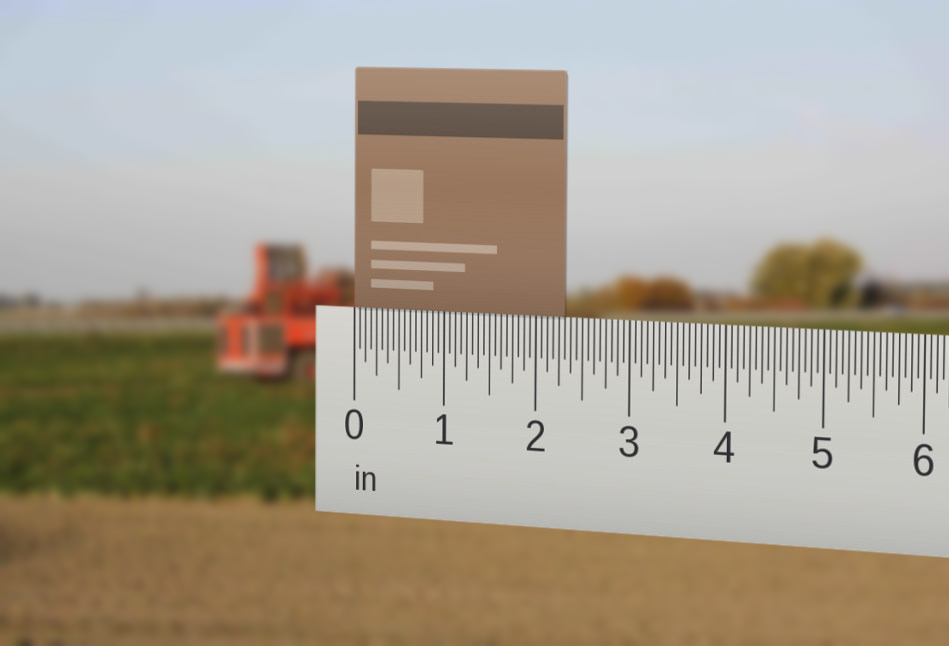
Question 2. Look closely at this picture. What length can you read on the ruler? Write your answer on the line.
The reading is 2.3125 in
